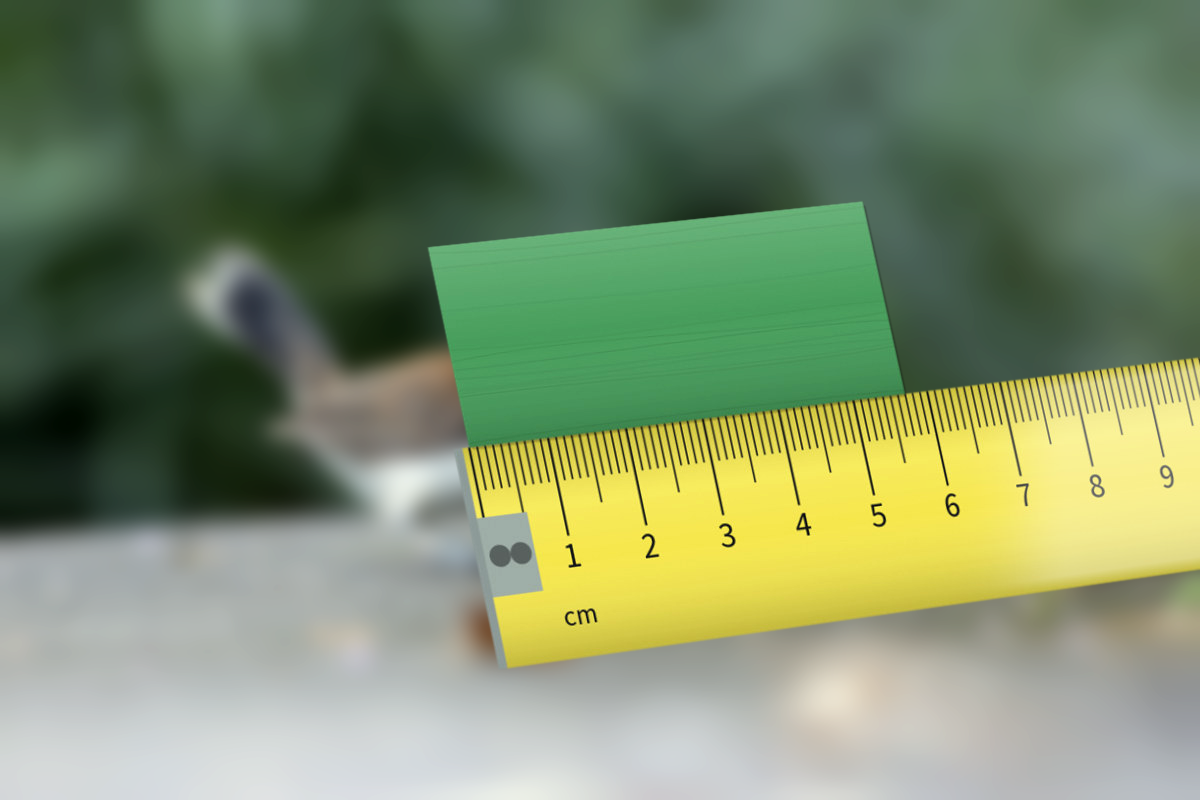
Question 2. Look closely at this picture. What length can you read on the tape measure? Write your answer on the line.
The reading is 5.7 cm
